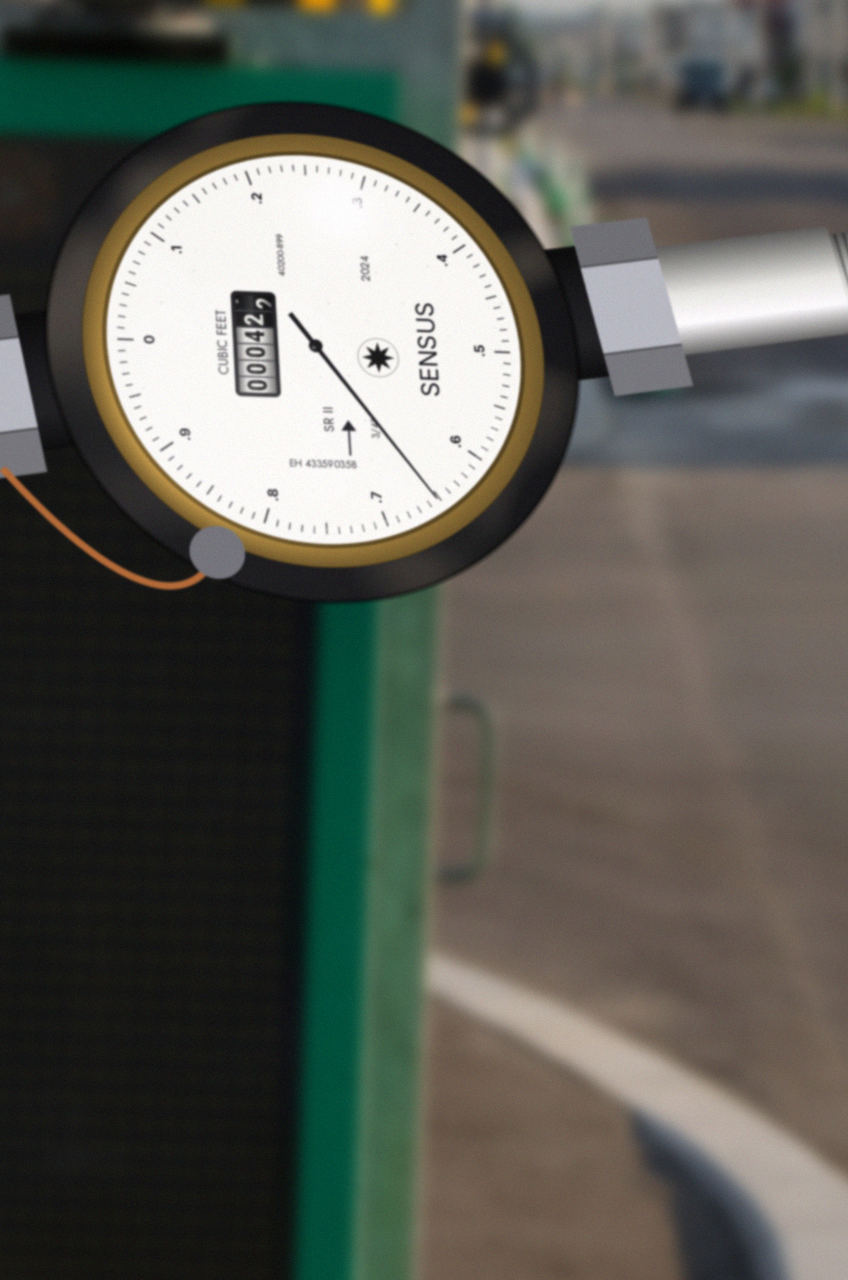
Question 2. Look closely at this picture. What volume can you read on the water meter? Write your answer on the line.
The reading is 421.65 ft³
